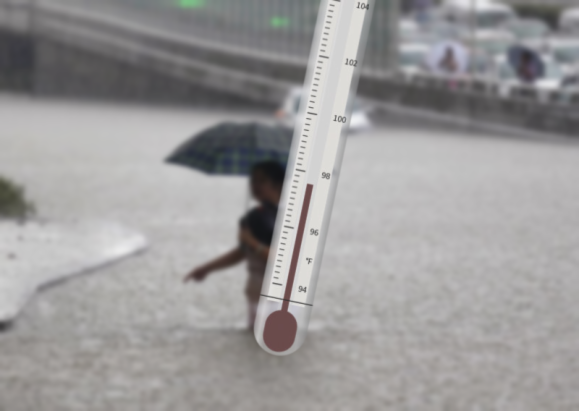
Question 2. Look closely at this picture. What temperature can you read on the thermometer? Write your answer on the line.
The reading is 97.6 °F
